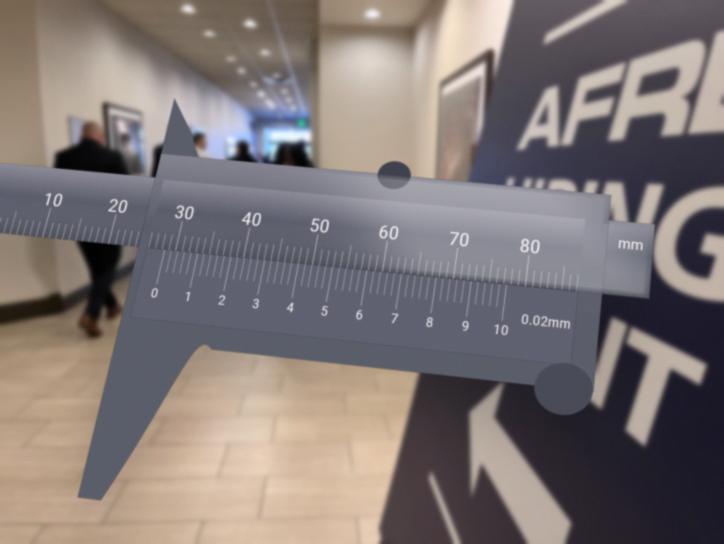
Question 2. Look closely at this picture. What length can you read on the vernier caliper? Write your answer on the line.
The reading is 28.4 mm
